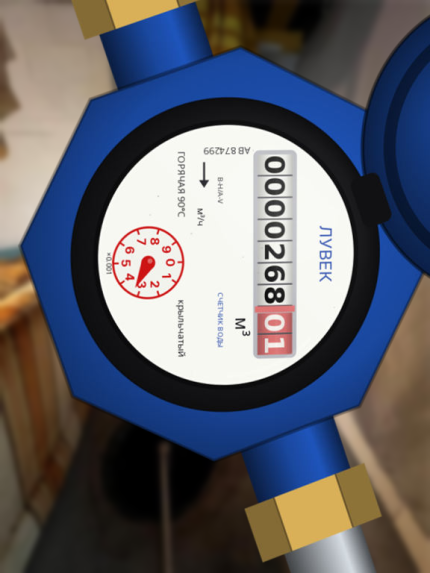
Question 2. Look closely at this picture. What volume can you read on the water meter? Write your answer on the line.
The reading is 268.013 m³
